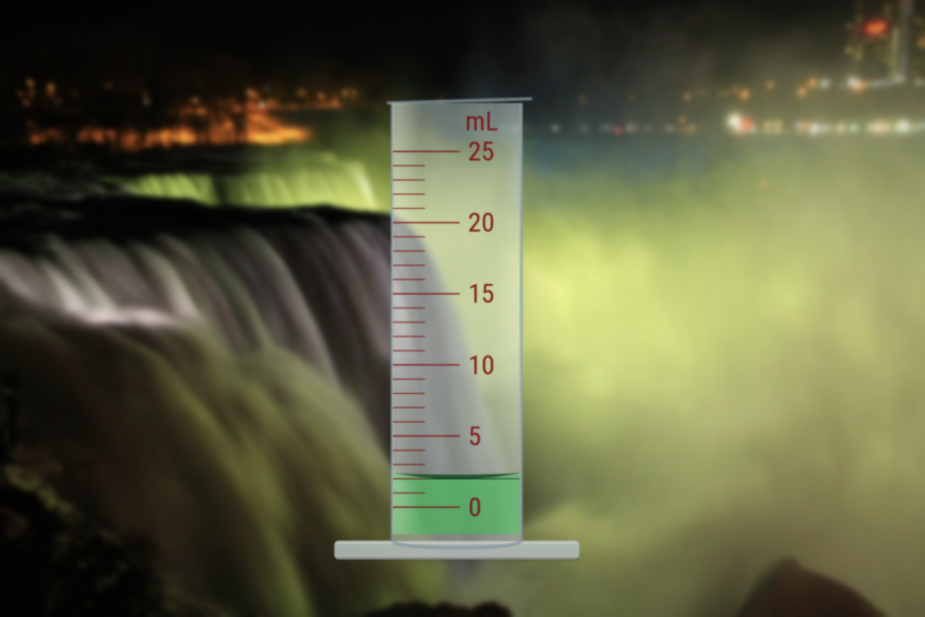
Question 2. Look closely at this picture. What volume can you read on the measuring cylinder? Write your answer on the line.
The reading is 2 mL
